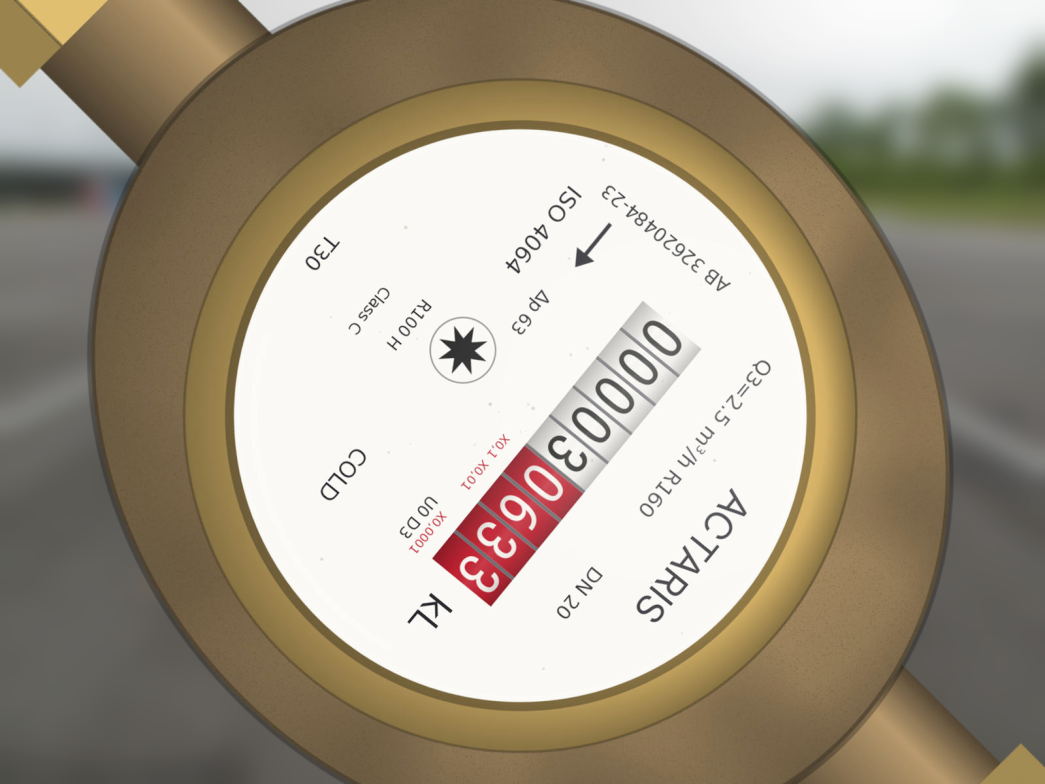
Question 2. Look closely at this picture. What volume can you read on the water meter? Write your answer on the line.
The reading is 3.0633 kL
